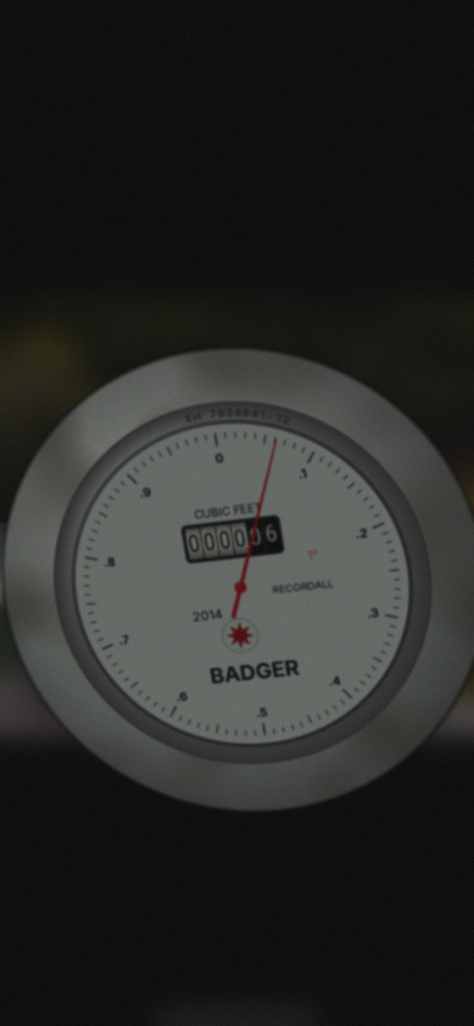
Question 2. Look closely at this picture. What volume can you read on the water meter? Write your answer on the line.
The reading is 6.06 ft³
